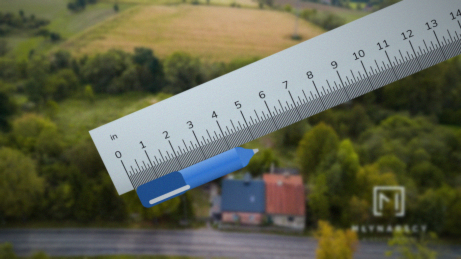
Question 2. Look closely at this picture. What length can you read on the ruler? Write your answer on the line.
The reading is 5 in
